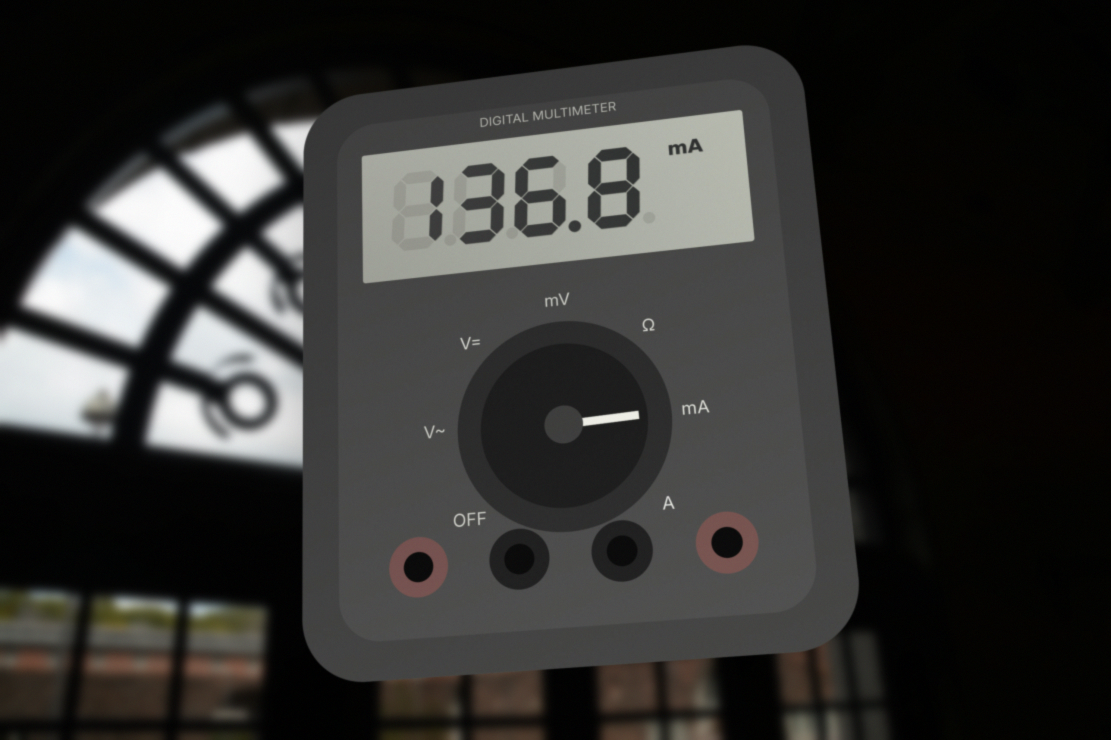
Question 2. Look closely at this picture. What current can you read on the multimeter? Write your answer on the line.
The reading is 136.8 mA
